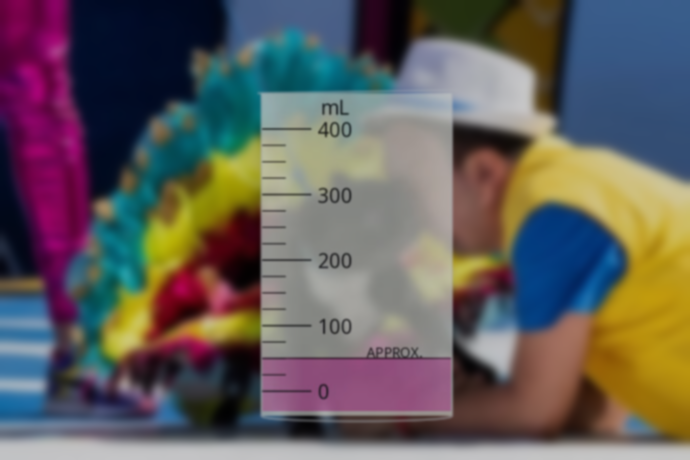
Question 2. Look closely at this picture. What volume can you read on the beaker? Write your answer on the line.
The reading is 50 mL
